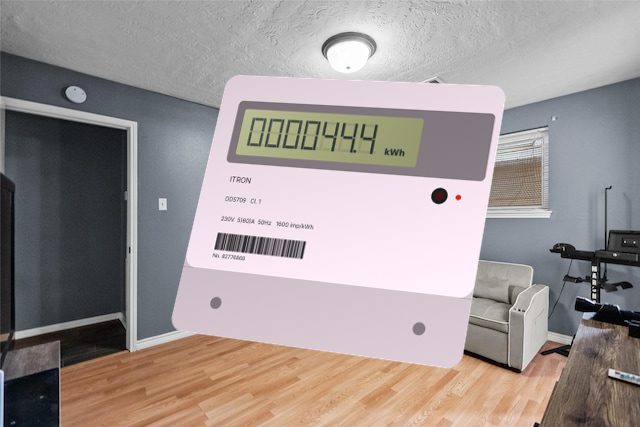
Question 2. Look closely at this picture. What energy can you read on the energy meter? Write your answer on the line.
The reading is 44.4 kWh
